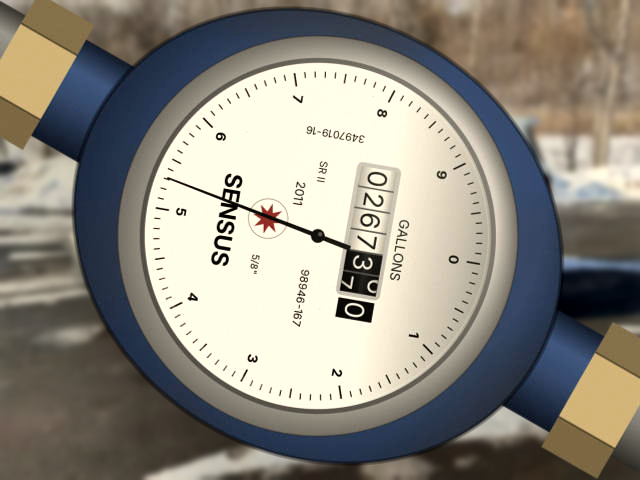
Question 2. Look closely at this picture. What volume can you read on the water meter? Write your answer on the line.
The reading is 267365.3 gal
